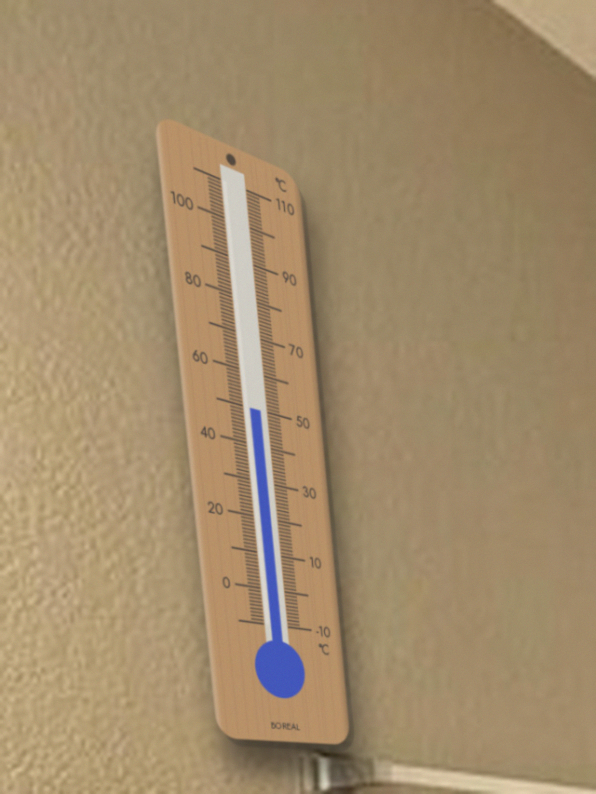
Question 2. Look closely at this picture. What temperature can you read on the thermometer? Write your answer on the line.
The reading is 50 °C
